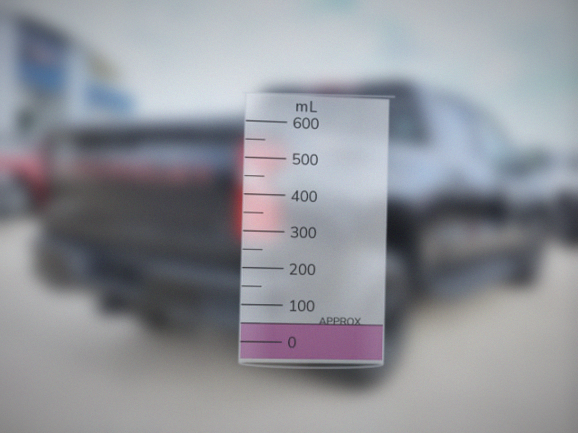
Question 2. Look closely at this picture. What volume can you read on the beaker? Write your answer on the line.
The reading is 50 mL
